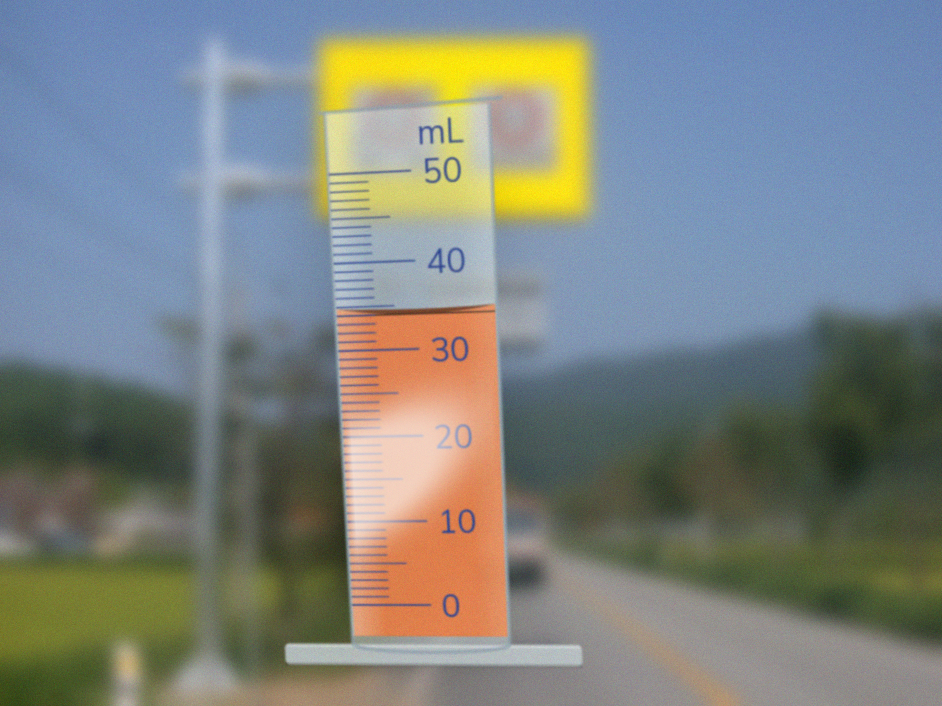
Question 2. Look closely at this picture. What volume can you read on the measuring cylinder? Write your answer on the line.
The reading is 34 mL
